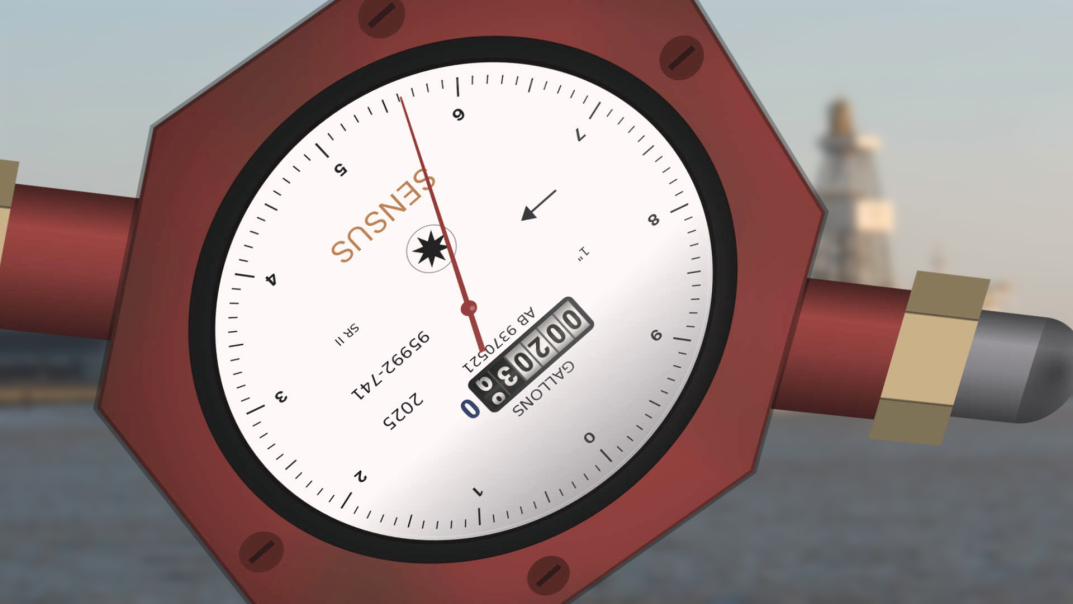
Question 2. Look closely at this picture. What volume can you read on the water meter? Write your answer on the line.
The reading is 20385.6 gal
